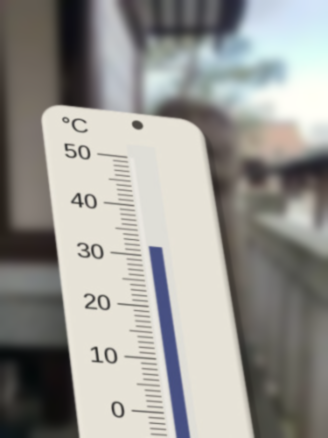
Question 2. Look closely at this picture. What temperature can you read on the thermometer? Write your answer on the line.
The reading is 32 °C
